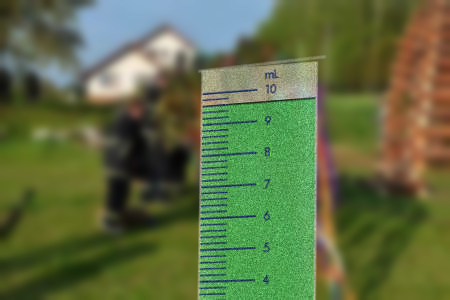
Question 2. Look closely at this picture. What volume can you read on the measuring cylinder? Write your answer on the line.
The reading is 9.6 mL
